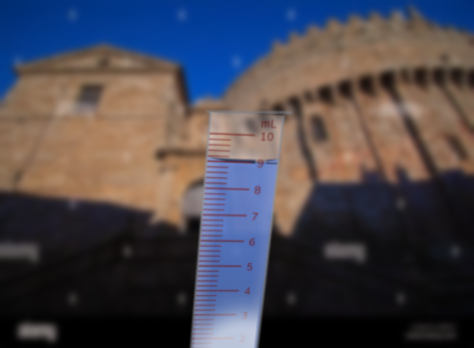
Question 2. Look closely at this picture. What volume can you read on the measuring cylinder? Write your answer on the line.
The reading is 9 mL
